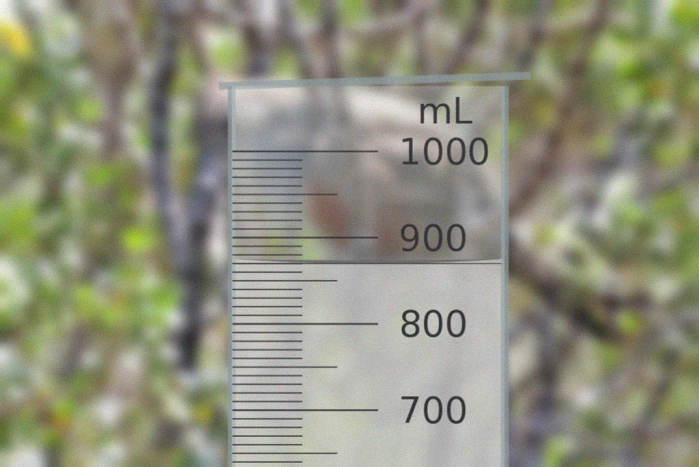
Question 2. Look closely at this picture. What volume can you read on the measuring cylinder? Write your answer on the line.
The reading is 870 mL
